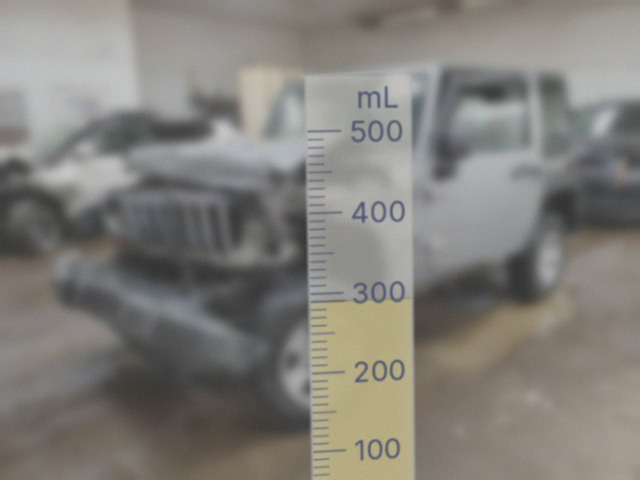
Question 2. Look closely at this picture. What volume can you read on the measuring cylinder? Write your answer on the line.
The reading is 290 mL
